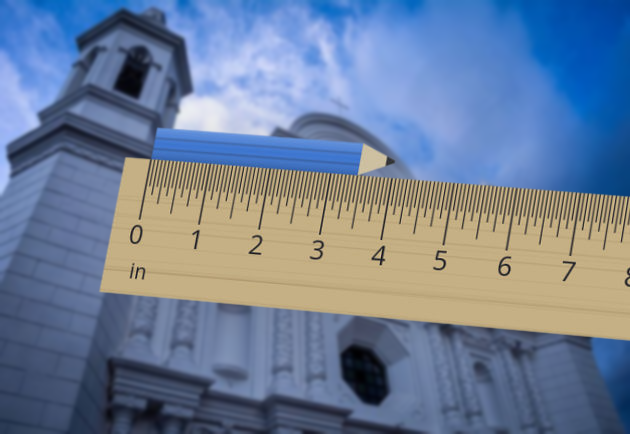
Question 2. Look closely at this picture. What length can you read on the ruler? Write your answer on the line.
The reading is 4 in
